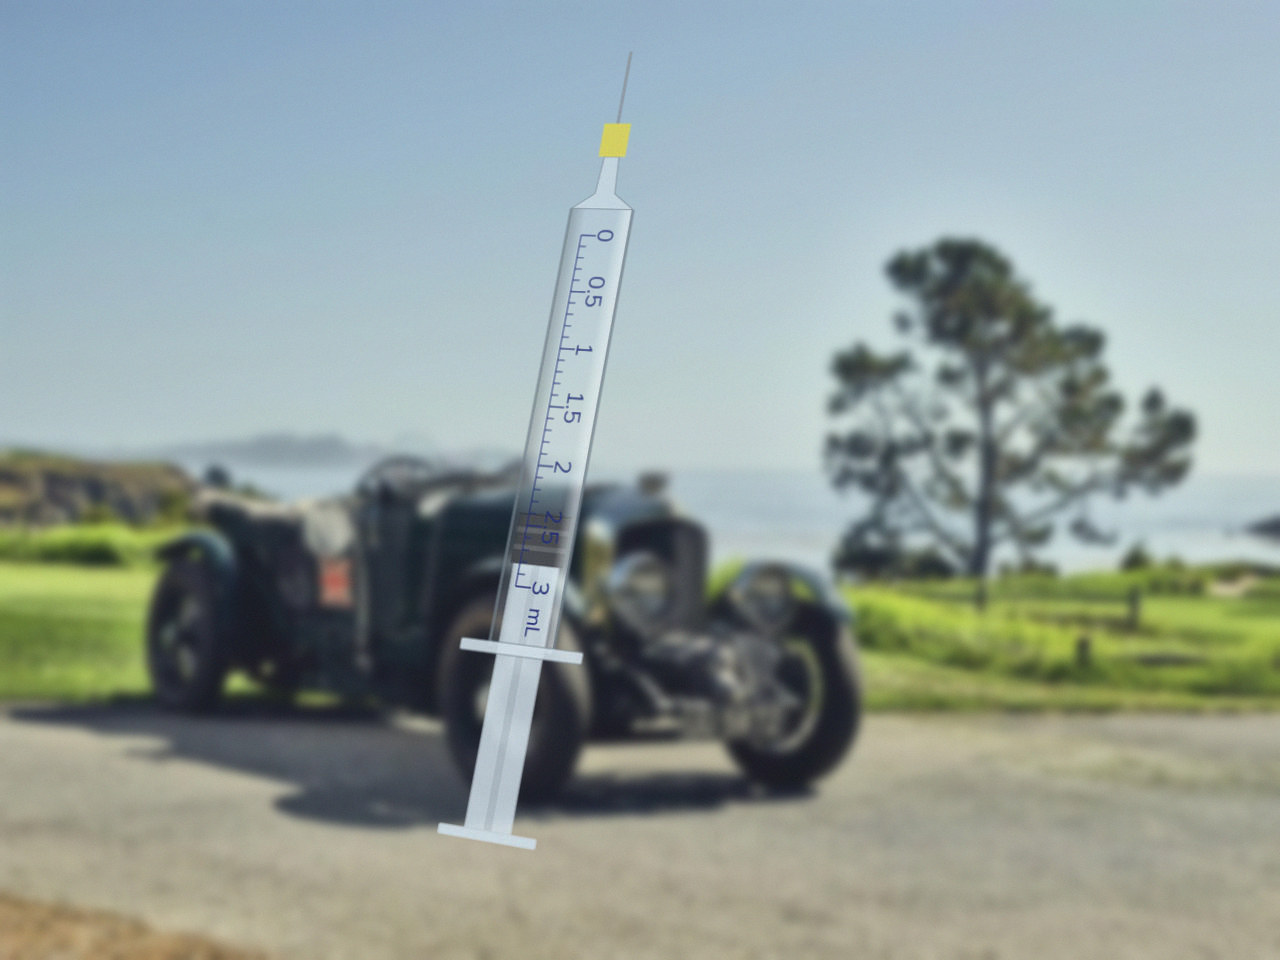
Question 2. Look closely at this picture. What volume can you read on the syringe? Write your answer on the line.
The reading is 2.4 mL
